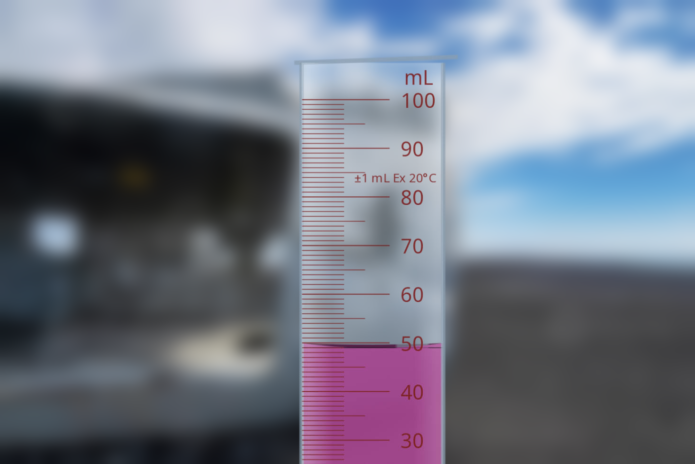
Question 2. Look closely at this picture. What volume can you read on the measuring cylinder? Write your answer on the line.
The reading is 49 mL
